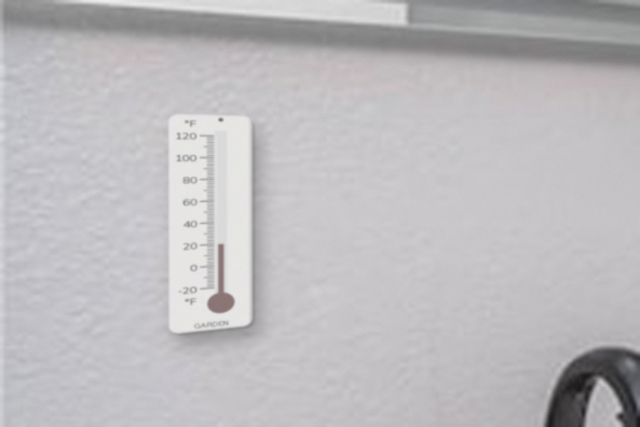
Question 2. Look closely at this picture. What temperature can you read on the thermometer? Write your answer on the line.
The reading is 20 °F
